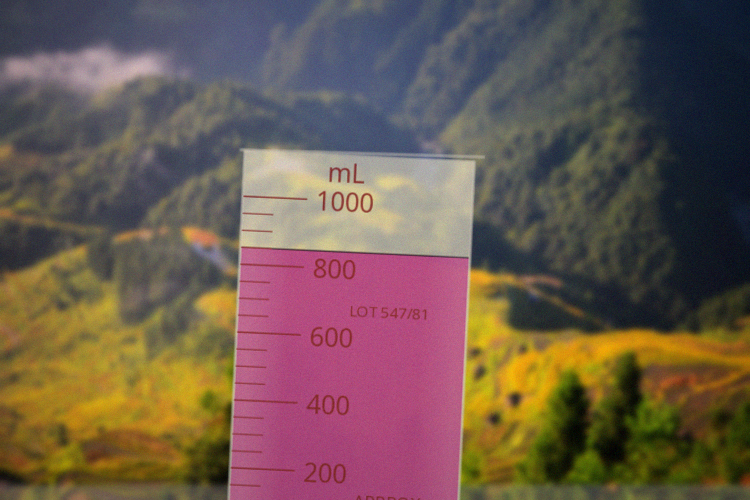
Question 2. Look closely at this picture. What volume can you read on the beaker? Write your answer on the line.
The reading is 850 mL
